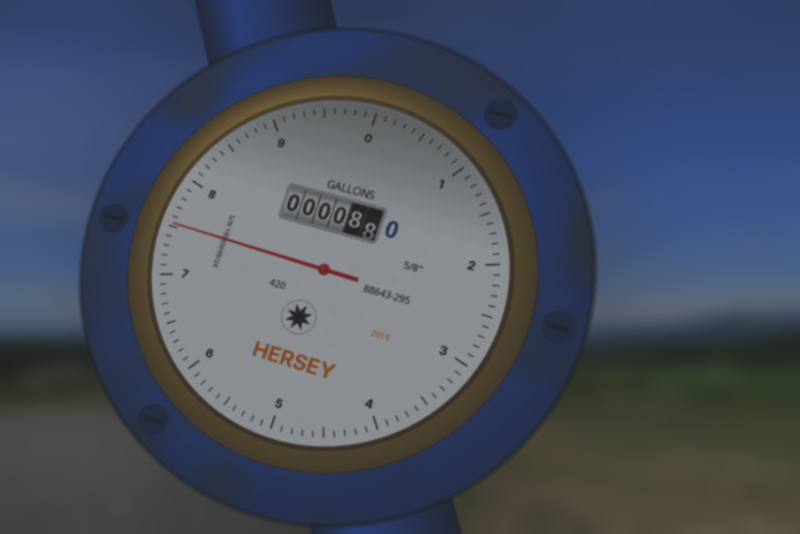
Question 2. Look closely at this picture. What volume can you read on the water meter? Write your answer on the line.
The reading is 877.5 gal
